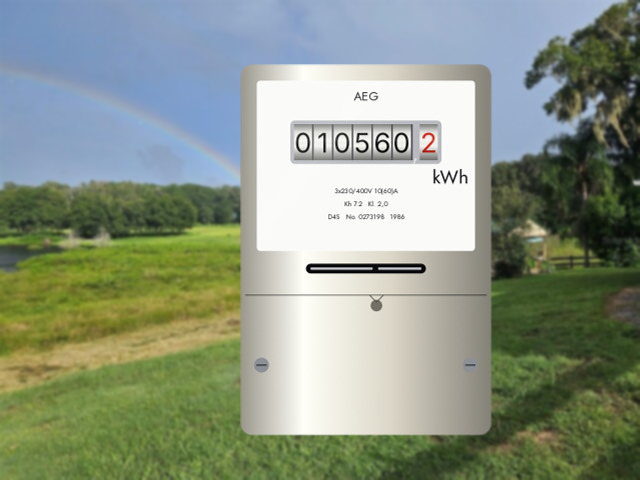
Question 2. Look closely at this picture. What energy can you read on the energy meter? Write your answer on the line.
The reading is 10560.2 kWh
